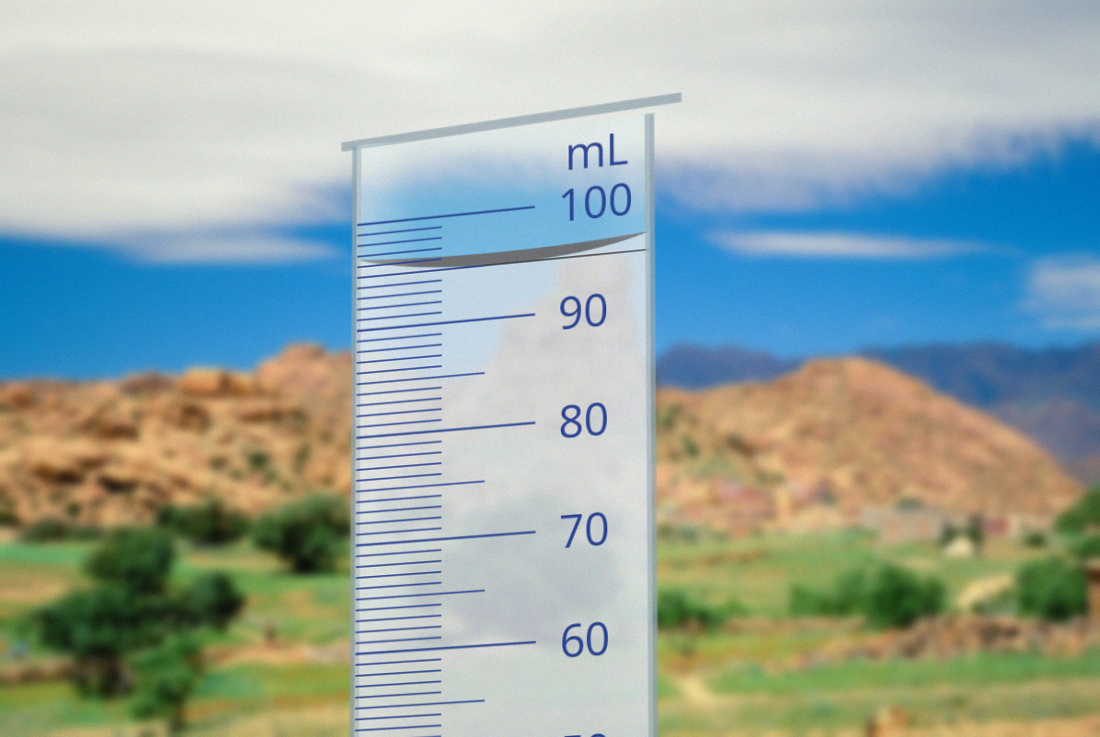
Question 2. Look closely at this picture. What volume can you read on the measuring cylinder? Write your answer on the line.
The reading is 95 mL
